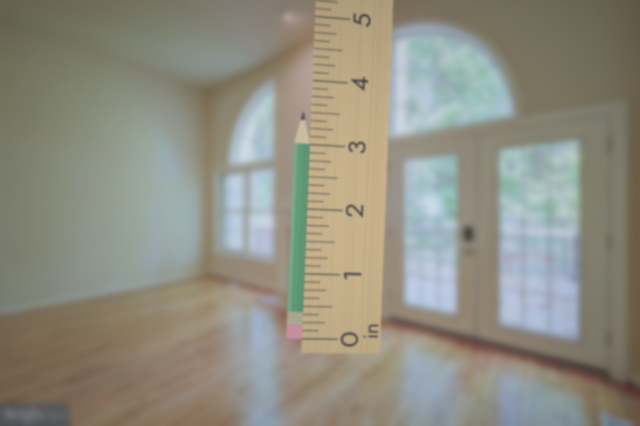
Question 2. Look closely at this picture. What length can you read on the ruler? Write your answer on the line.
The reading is 3.5 in
